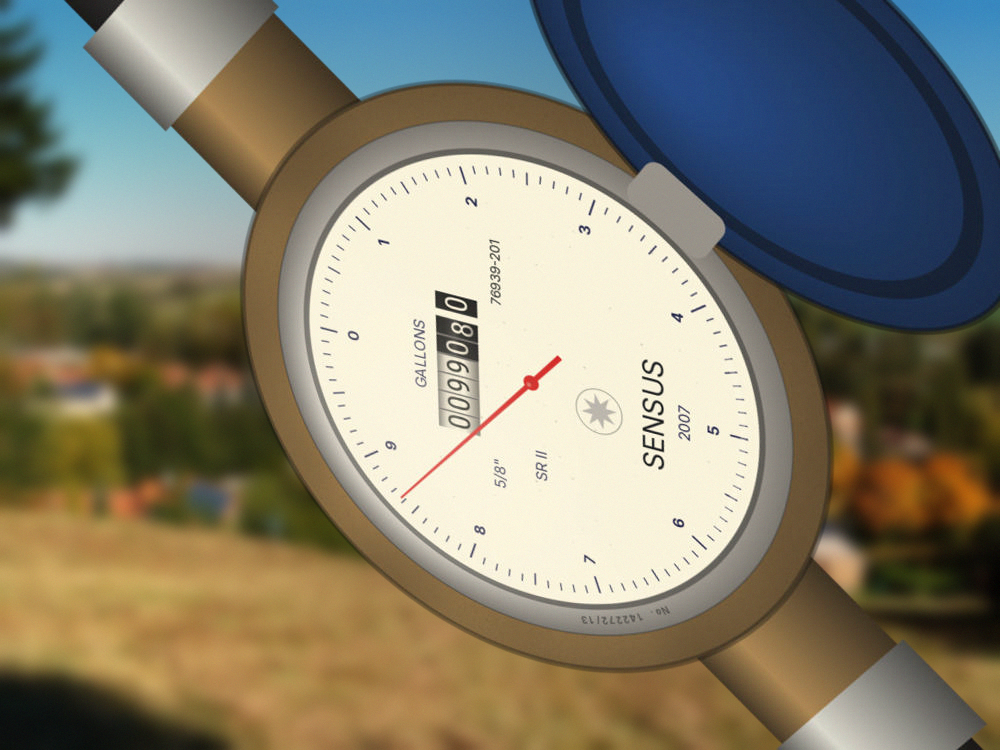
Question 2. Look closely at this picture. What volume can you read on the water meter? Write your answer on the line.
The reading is 99078.6 gal
